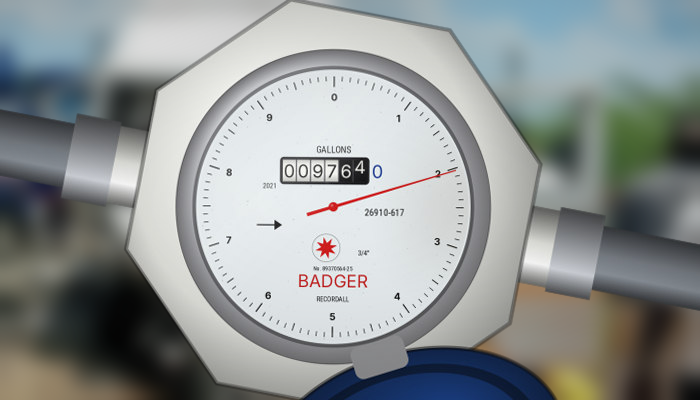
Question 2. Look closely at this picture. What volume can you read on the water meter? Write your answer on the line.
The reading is 97642.0 gal
